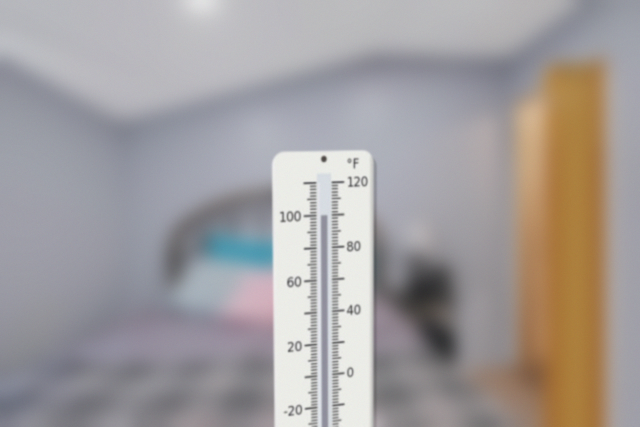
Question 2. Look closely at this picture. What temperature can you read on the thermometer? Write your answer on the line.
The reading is 100 °F
